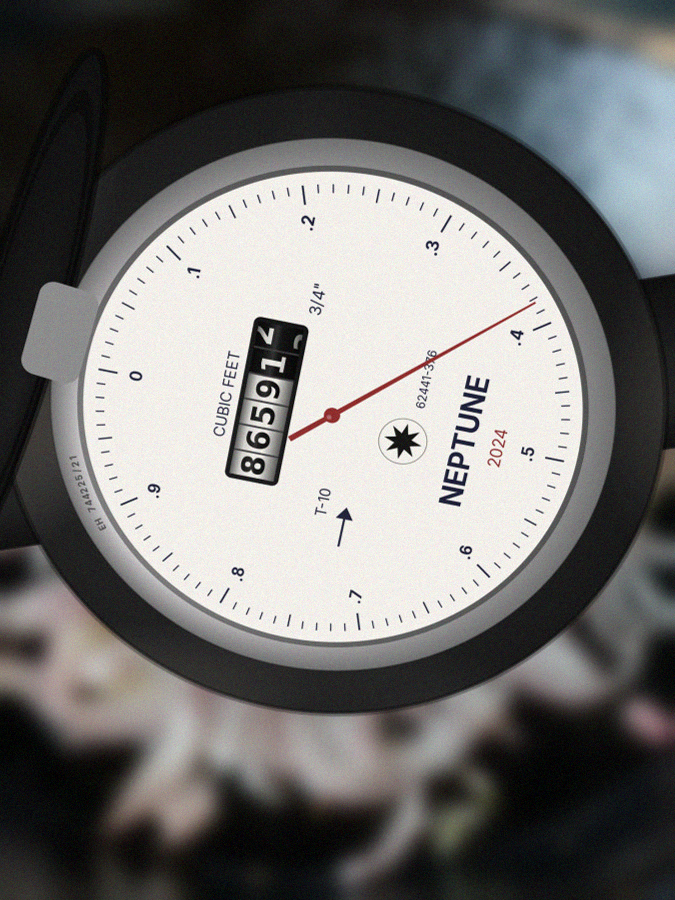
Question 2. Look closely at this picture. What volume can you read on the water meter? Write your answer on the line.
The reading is 865912.38 ft³
